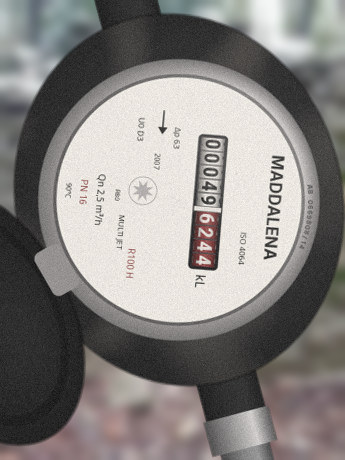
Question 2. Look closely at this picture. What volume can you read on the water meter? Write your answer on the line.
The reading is 49.6244 kL
